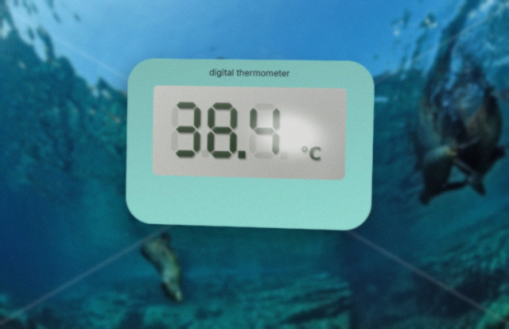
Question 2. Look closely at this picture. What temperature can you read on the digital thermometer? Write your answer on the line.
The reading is 38.4 °C
